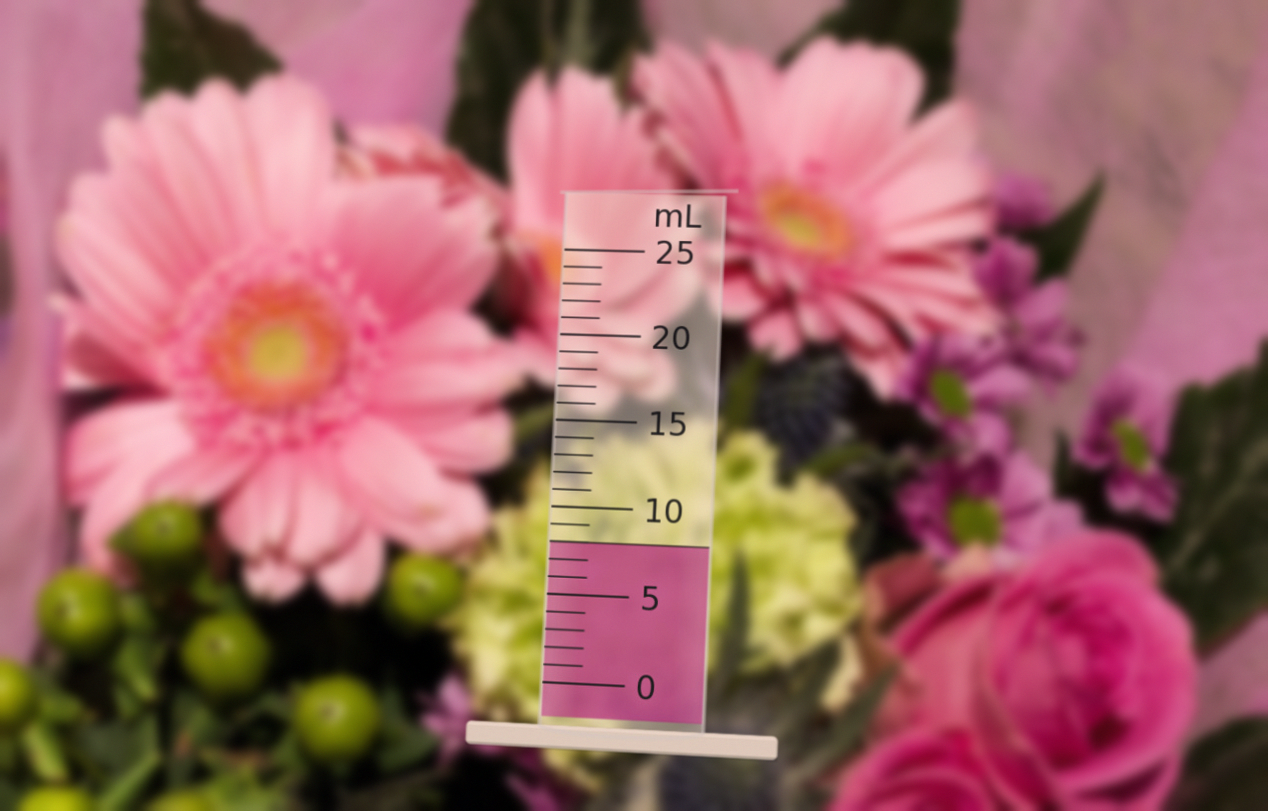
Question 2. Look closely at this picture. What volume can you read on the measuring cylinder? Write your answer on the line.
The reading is 8 mL
